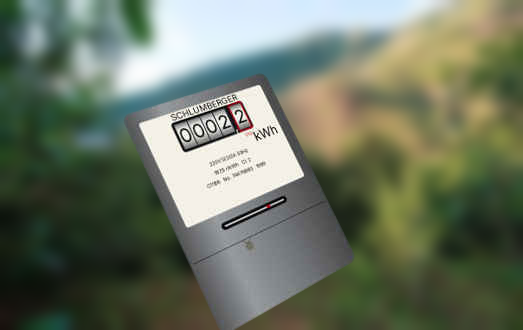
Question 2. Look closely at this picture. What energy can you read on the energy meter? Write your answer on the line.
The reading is 2.2 kWh
